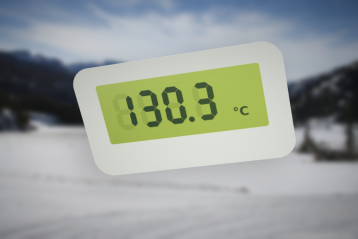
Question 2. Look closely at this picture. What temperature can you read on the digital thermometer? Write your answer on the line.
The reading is 130.3 °C
